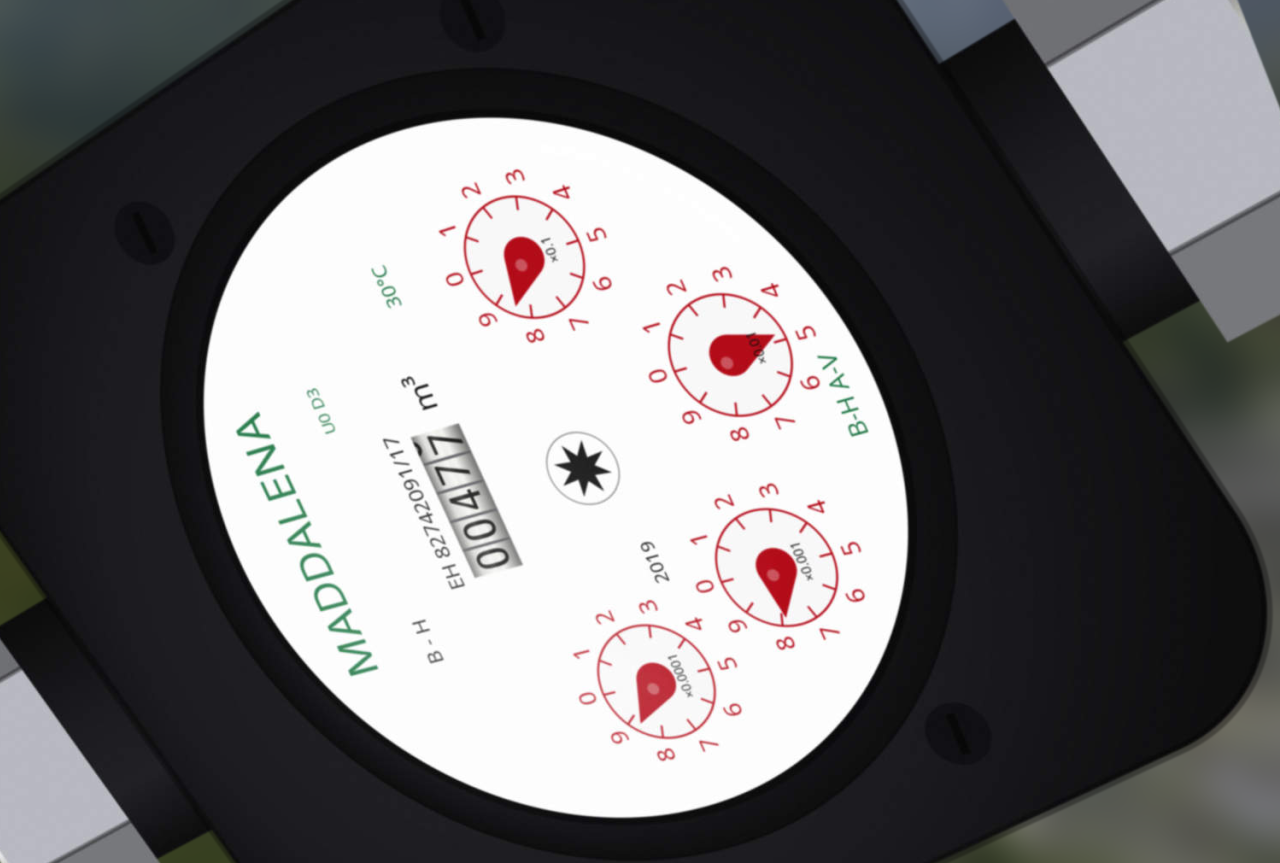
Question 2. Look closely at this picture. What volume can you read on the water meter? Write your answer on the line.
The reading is 476.8478 m³
